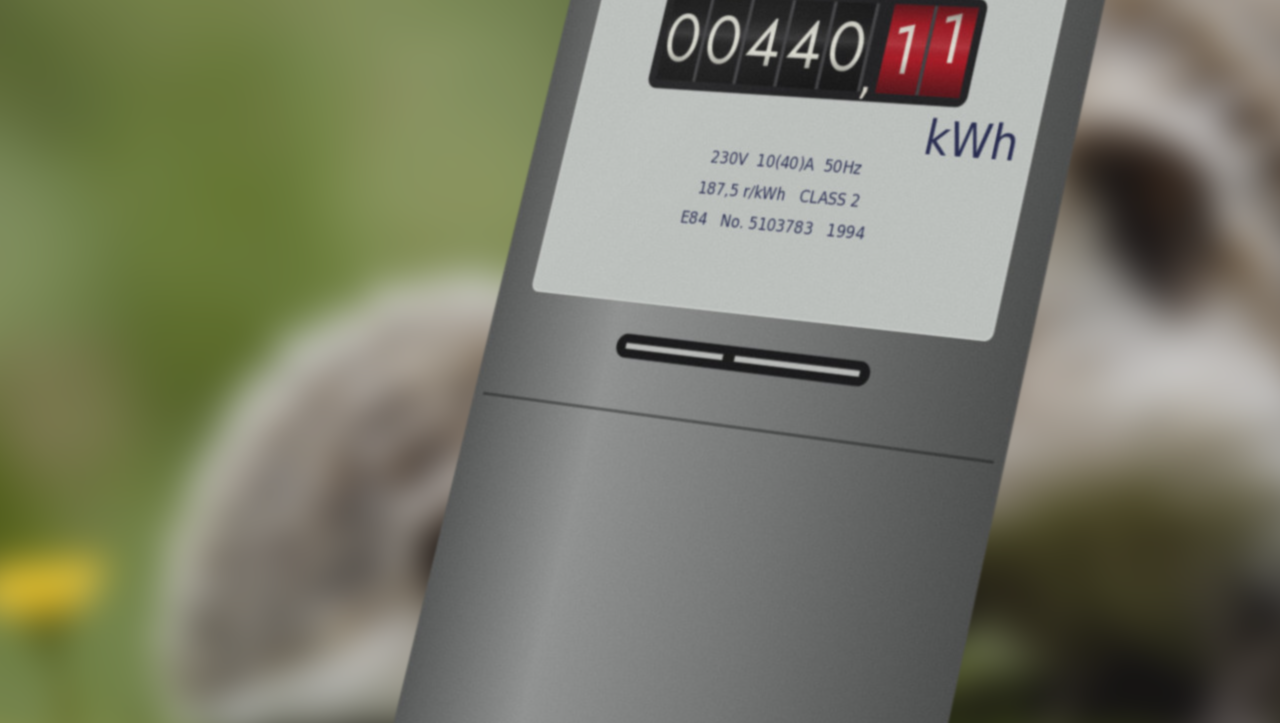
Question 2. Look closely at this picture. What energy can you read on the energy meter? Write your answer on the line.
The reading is 440.11 kWh
